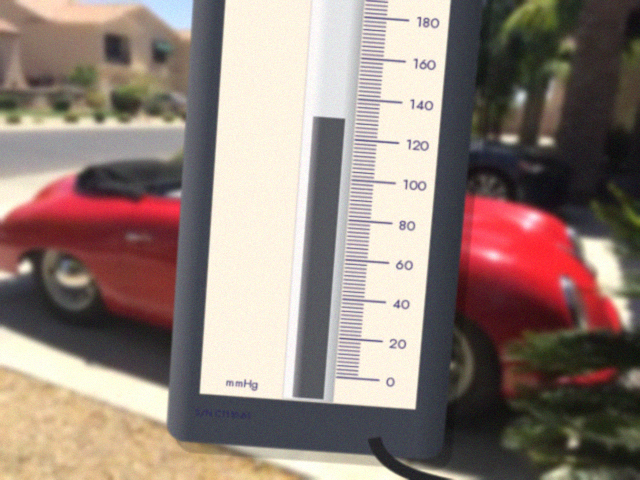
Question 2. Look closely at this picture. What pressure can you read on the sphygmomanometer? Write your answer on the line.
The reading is 130 mmHg
